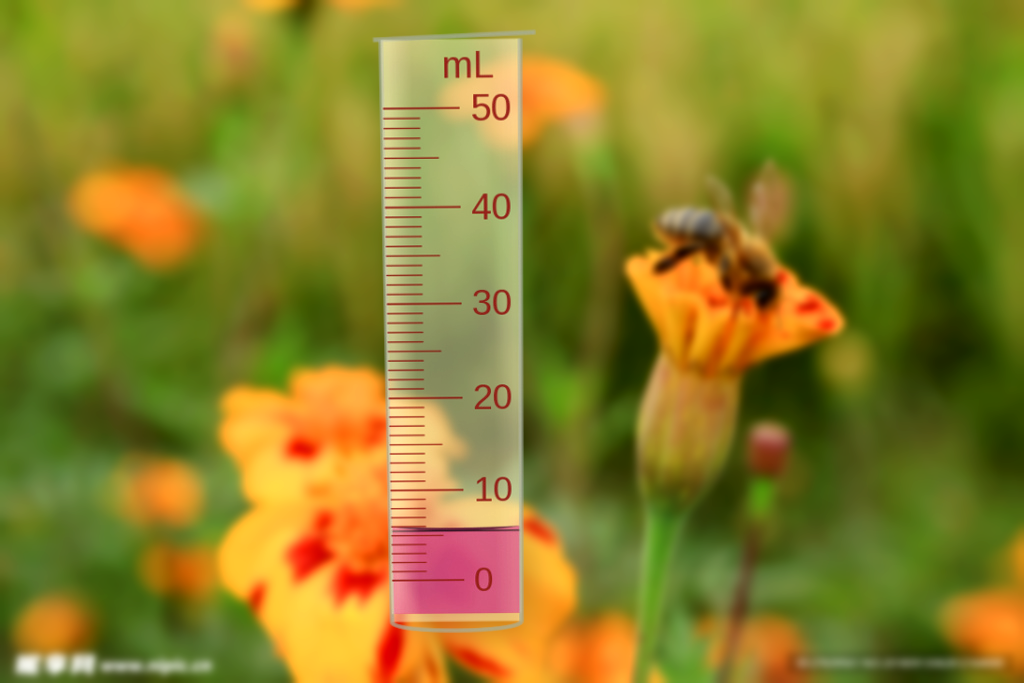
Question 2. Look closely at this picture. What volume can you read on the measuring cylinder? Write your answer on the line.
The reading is 5.5 mL
